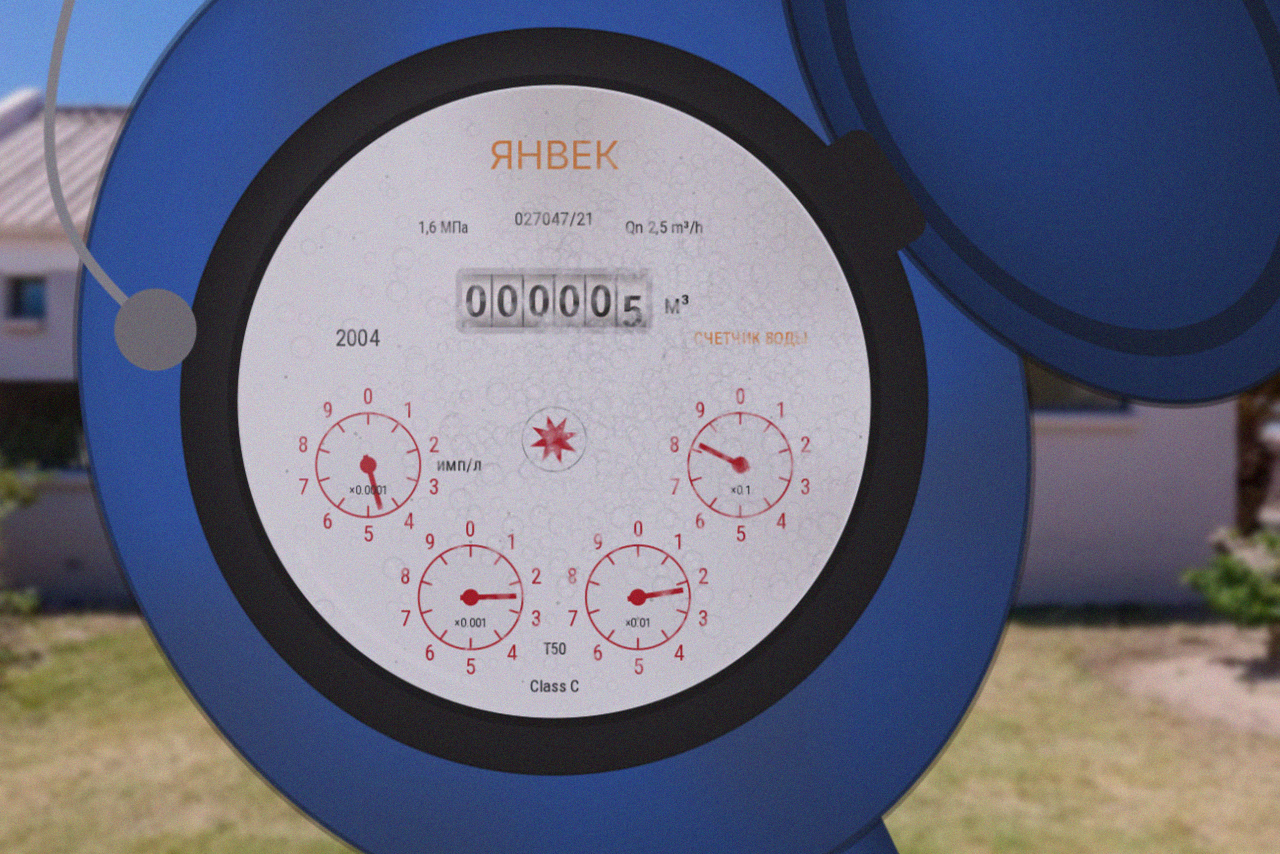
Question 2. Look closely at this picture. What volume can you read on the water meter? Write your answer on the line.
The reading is 4.8224 m³
